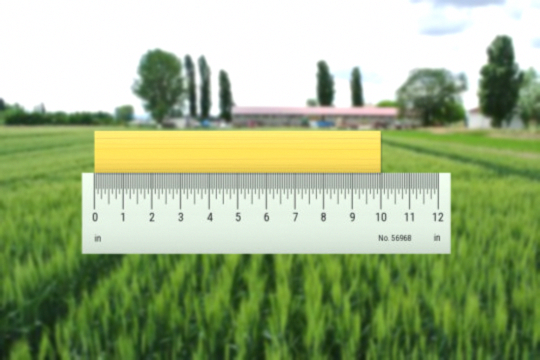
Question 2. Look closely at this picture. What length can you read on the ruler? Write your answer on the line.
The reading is 10 in
